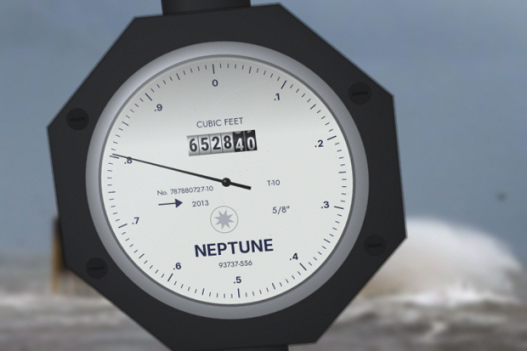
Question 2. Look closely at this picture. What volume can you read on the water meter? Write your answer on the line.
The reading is 652839.80 ft³
